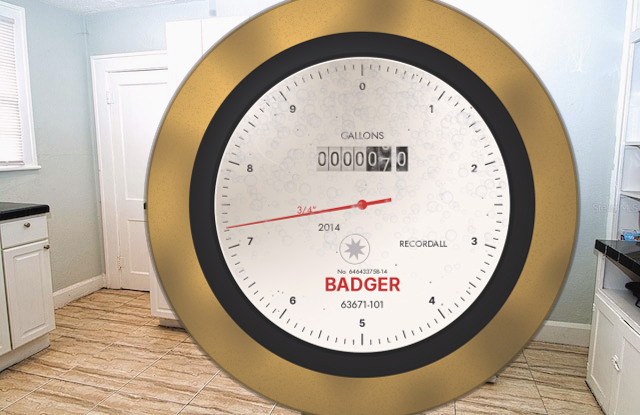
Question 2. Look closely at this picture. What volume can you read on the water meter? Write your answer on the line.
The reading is 67.2 gal
